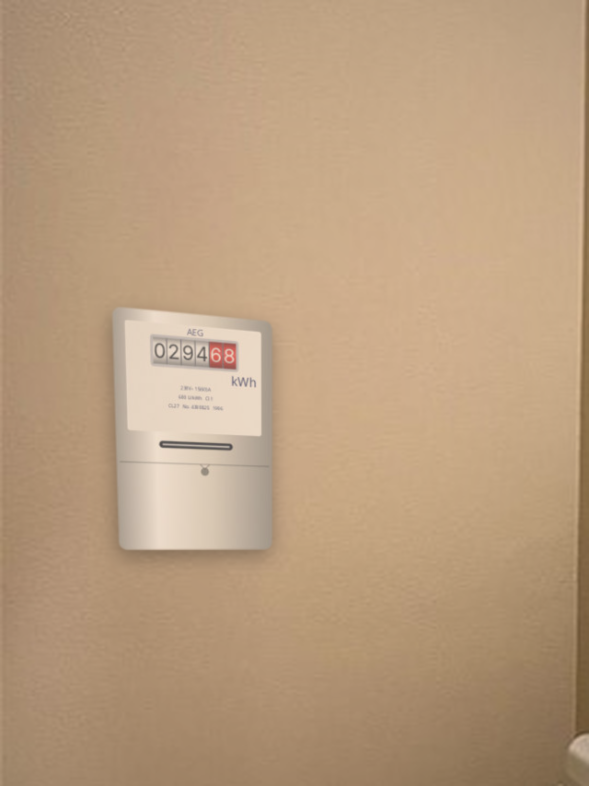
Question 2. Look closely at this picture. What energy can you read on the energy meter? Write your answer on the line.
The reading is 294.68 kWh
